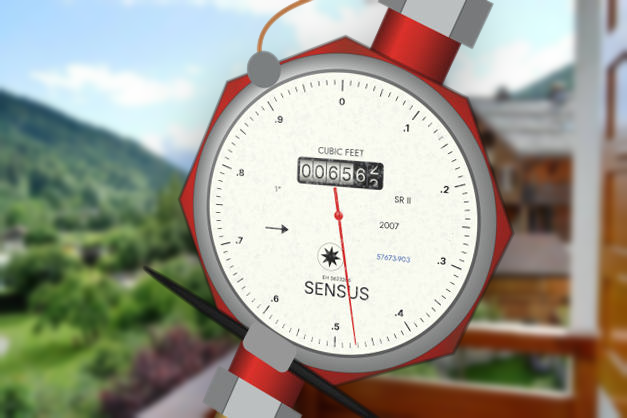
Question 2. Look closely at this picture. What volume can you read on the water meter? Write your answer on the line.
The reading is 6562.47 ft³
